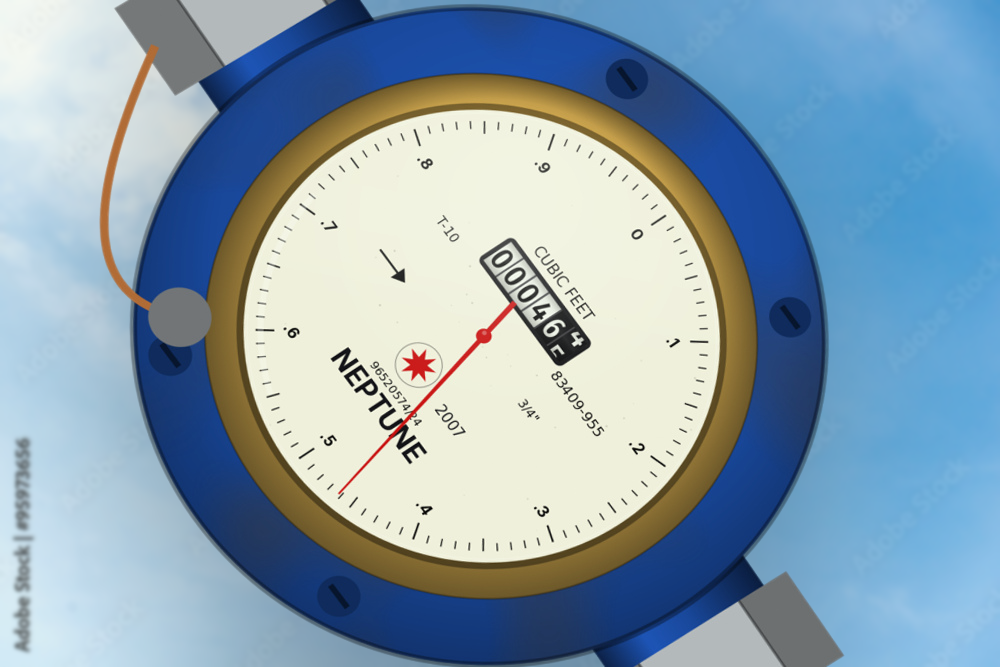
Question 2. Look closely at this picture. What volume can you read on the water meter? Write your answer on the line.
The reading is 464.46 ft³
